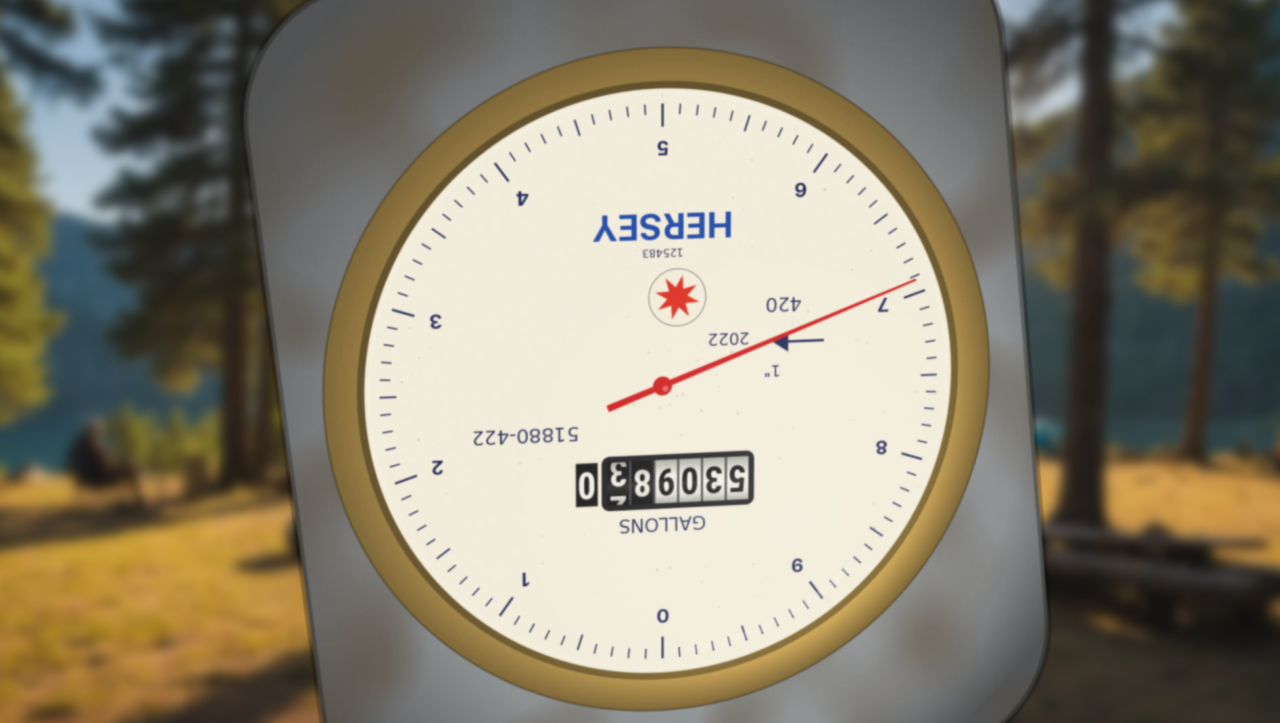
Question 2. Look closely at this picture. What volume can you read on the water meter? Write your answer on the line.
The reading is 5309826.9 gal
